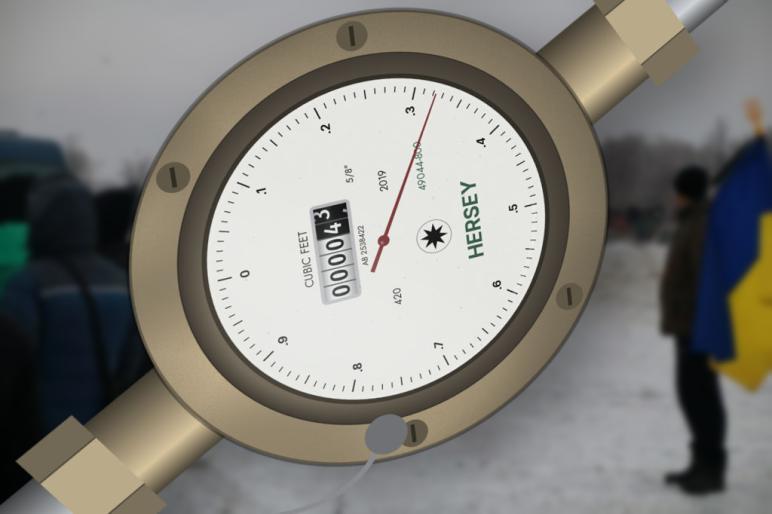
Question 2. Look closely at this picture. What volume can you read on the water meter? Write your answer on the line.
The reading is 43.32 ft³
